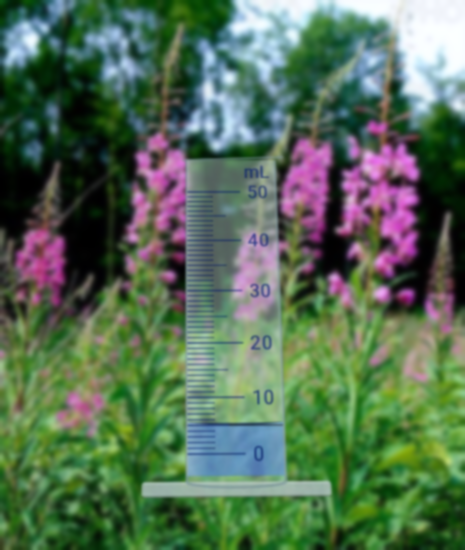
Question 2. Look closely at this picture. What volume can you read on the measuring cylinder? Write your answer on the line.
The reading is 5 mL
